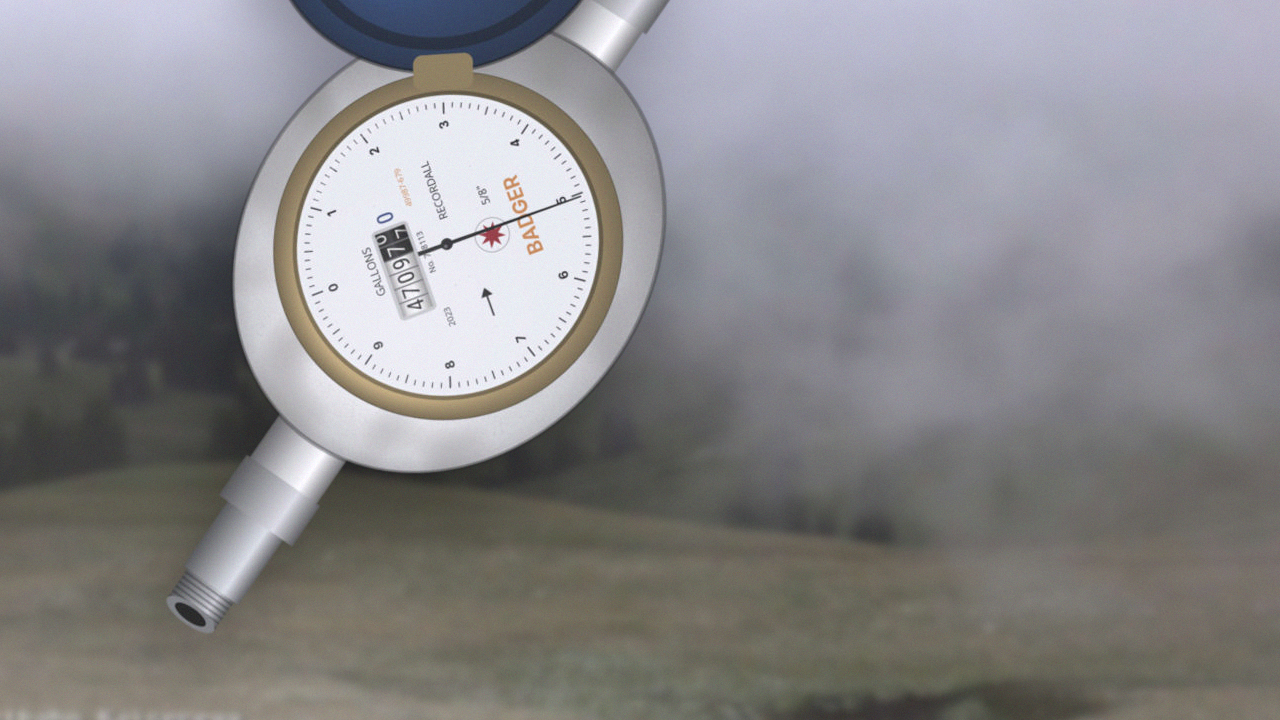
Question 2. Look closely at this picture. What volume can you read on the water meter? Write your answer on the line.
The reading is 4709765.0 gal
